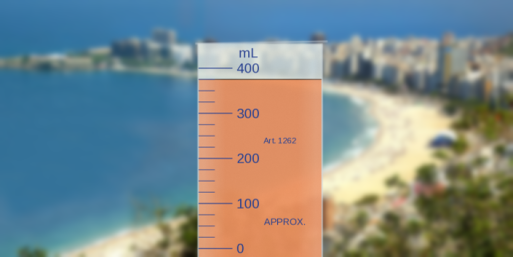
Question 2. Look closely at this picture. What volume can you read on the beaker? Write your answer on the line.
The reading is 375 mL
